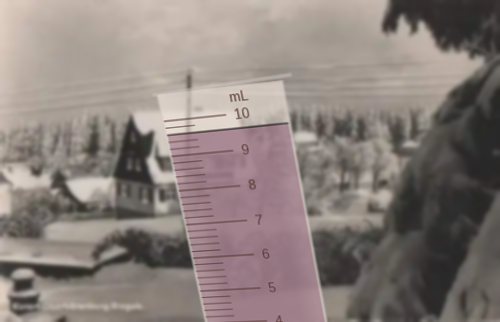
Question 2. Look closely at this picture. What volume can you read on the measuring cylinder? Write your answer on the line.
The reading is 9.6 mL
